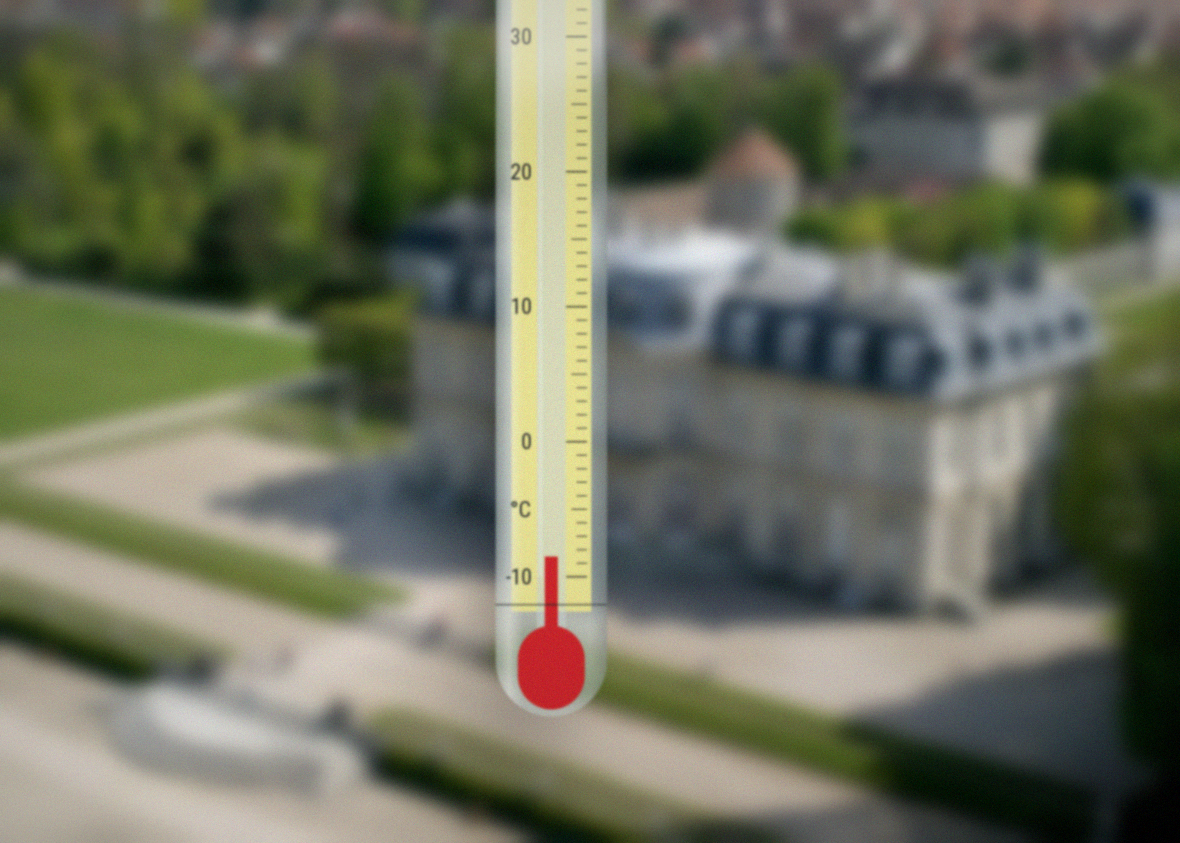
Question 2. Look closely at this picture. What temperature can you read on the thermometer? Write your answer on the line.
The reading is -8.5 °C
